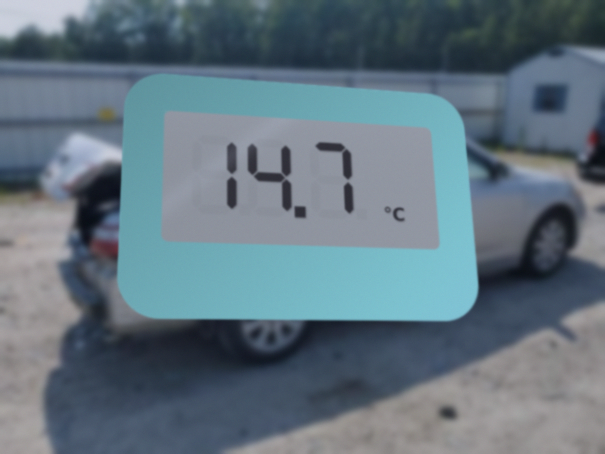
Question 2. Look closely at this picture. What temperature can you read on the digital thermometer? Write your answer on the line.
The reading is 14.7 °C
